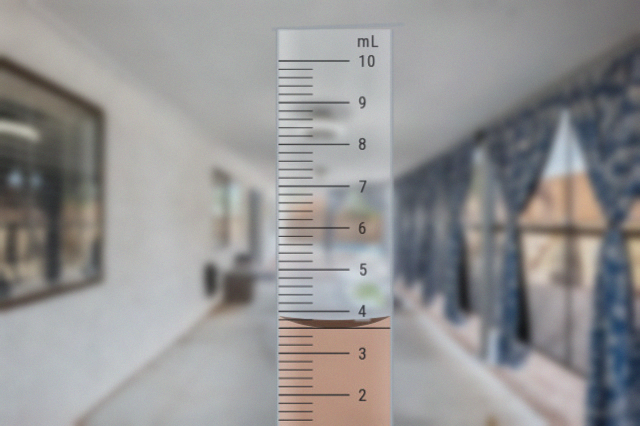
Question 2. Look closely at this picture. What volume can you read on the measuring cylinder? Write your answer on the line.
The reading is 3.6 mL
